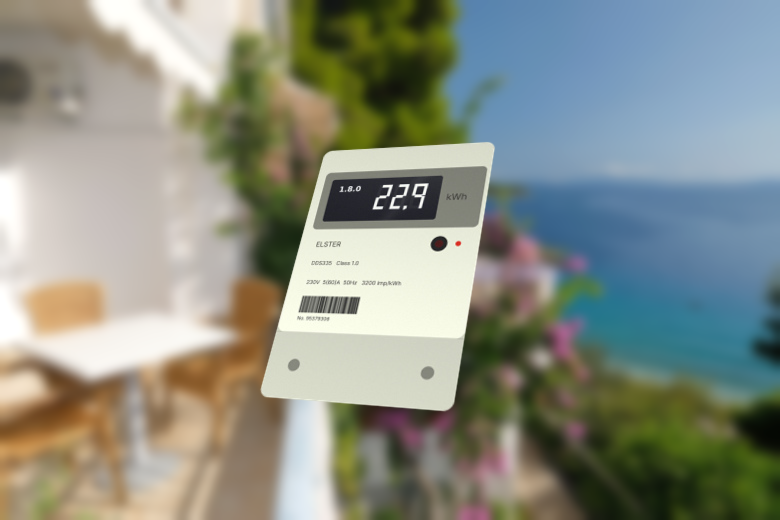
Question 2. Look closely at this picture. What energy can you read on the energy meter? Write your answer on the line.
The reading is 22.9 kWh
